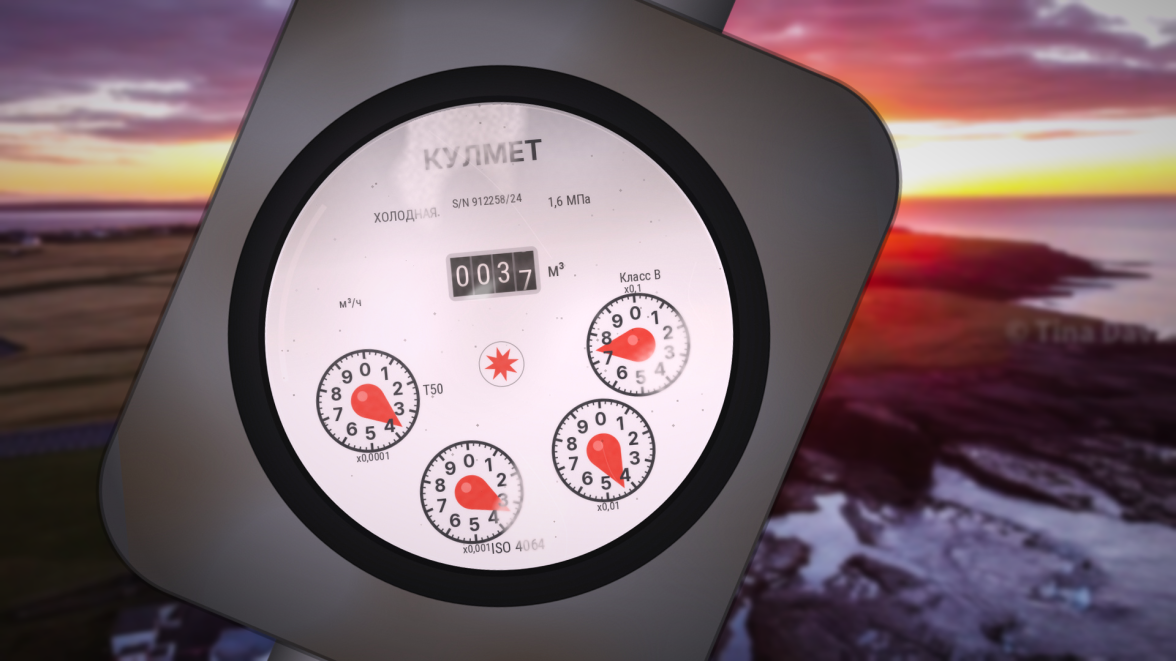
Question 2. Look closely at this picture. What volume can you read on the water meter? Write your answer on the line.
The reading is 36.7433 m³
